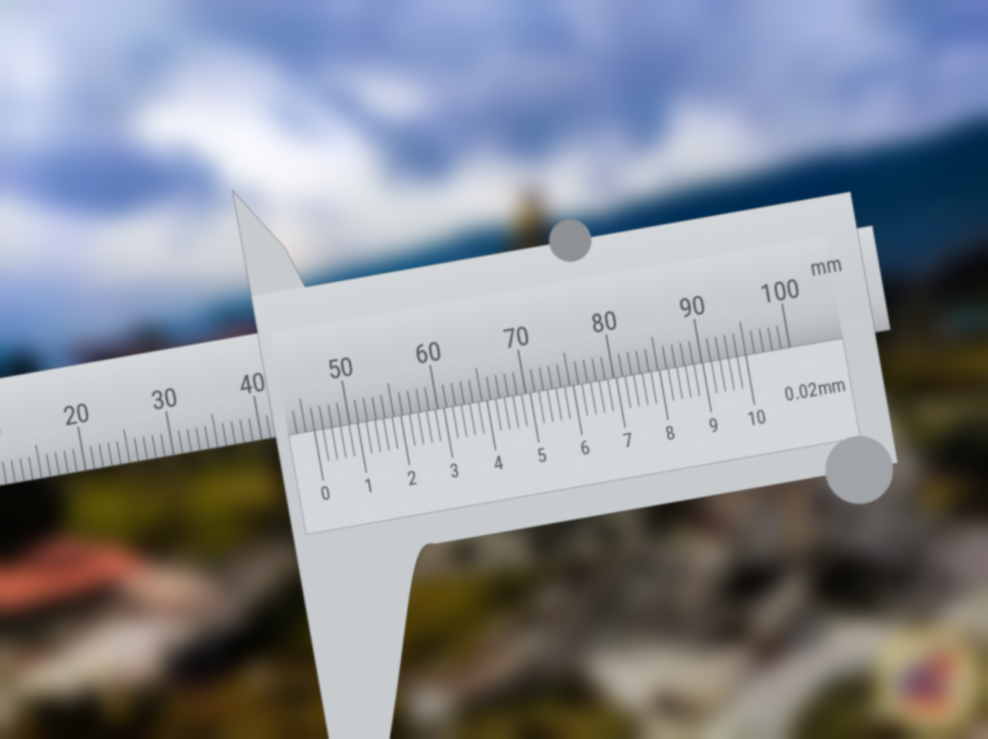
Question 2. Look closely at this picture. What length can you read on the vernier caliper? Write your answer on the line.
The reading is 46.0 mm
